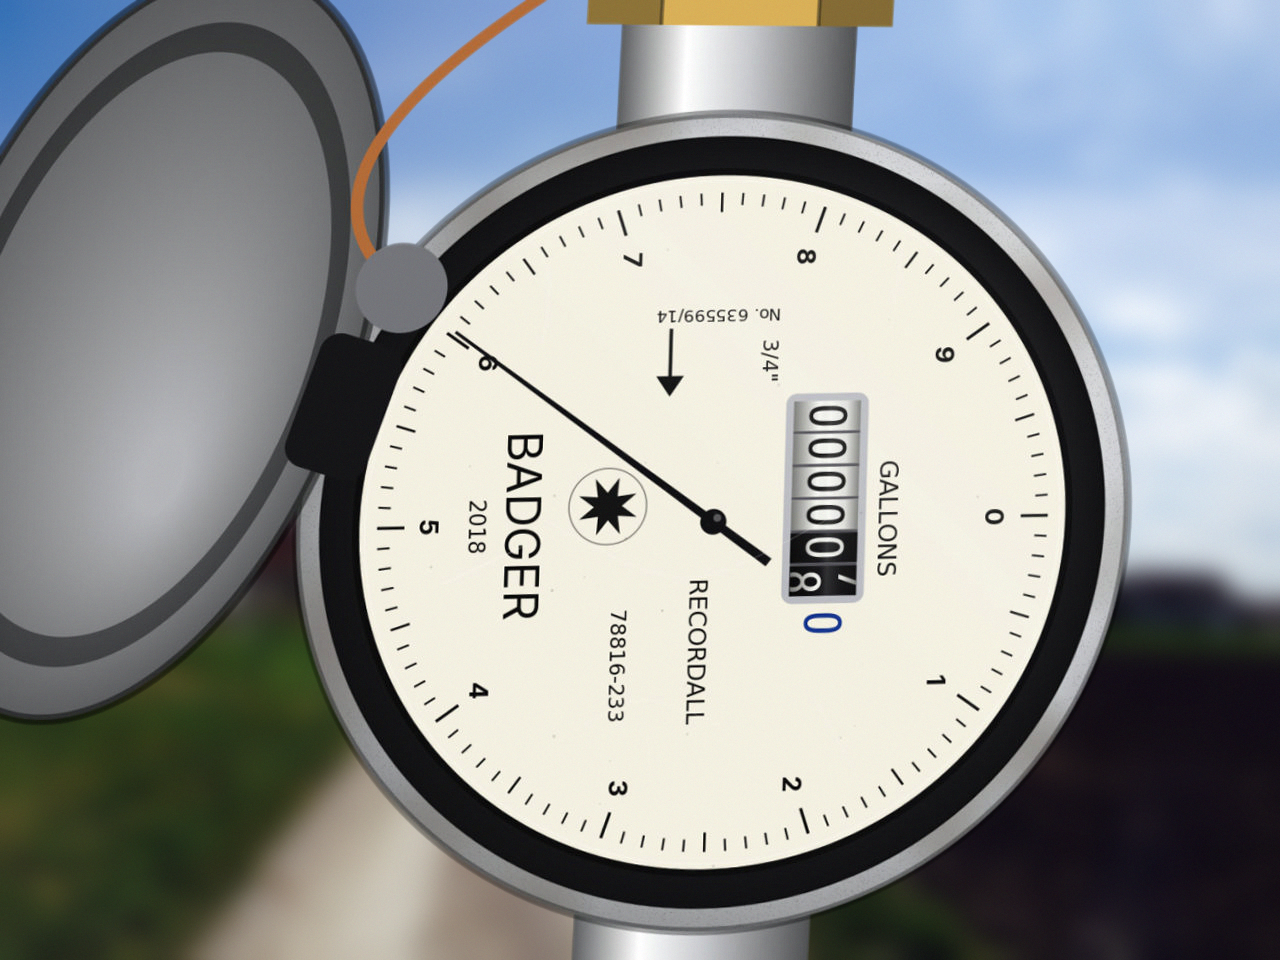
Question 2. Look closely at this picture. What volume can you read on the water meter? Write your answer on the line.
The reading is 76.0 gal
